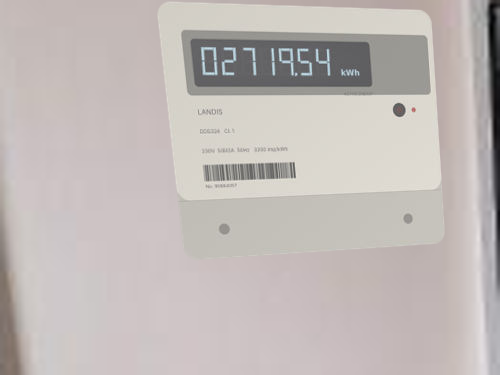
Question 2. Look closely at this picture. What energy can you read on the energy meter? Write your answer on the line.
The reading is 2719.54 kWh
